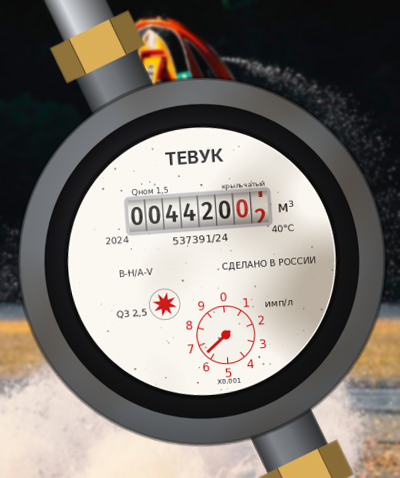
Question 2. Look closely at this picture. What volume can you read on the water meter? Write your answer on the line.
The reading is 4420.016 m³
